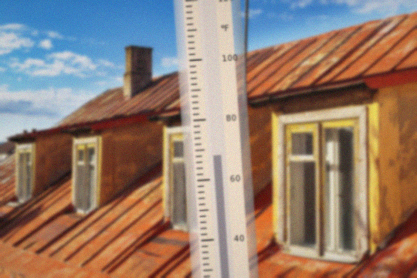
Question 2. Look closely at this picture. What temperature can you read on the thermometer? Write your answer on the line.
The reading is 68 °F
